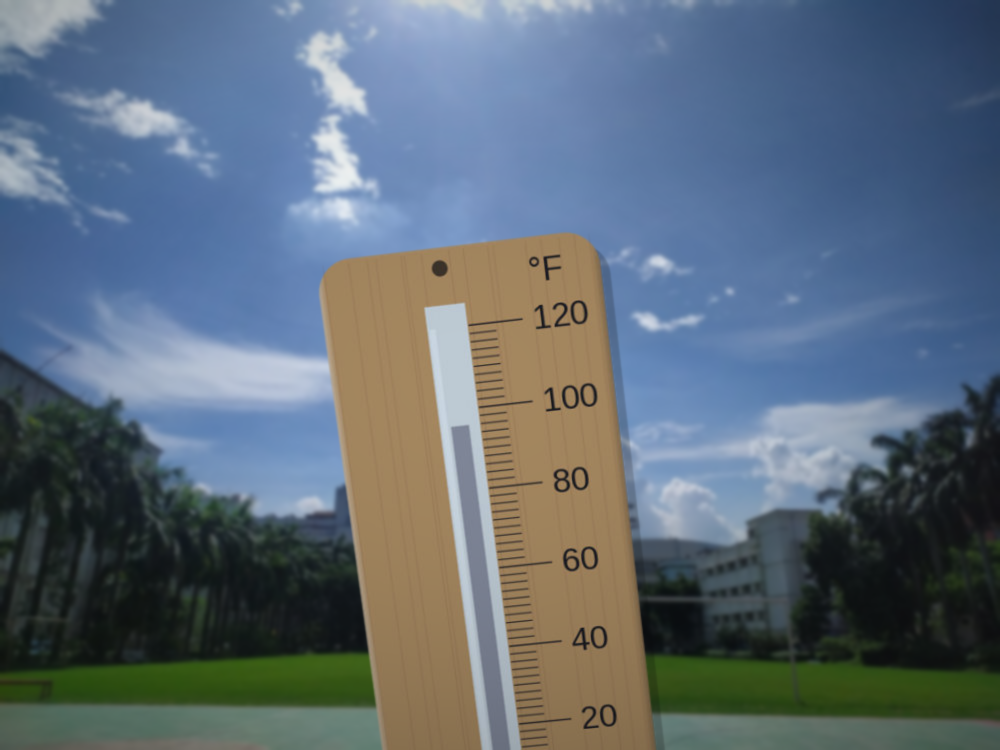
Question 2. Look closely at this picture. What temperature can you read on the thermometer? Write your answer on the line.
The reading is 96 °F
